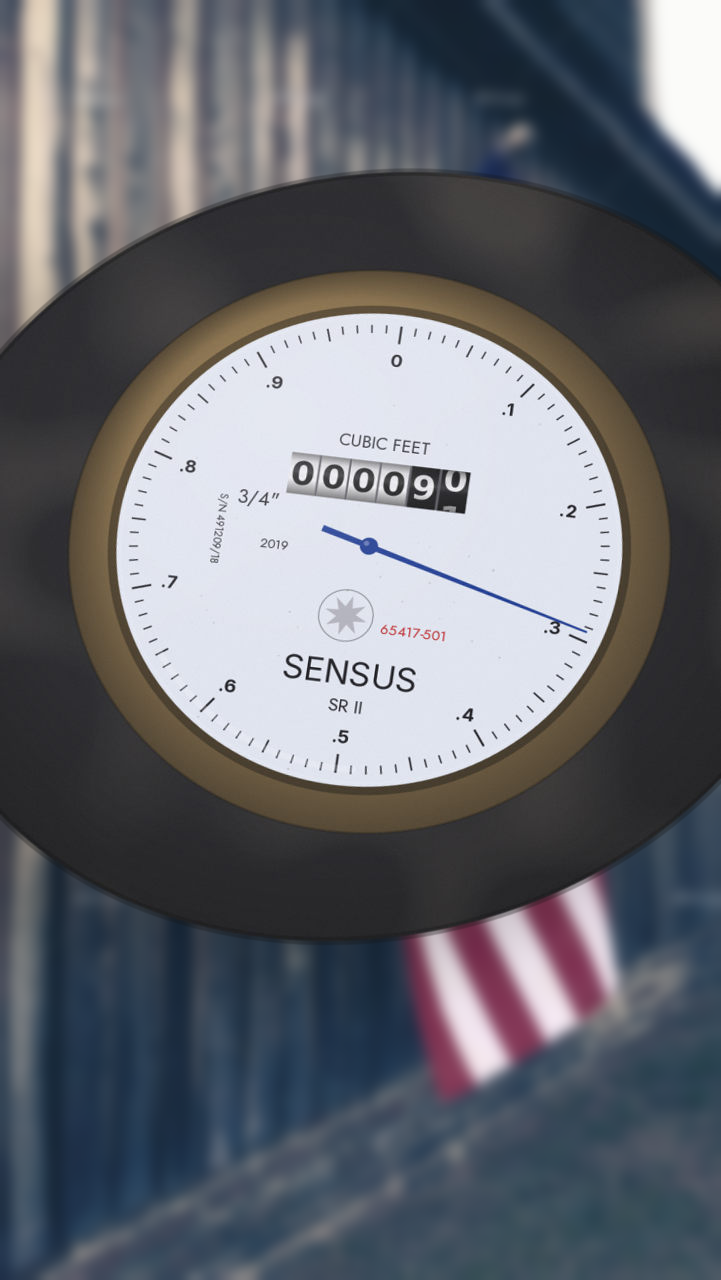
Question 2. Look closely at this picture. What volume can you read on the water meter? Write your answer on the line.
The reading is 90.29 ft³
